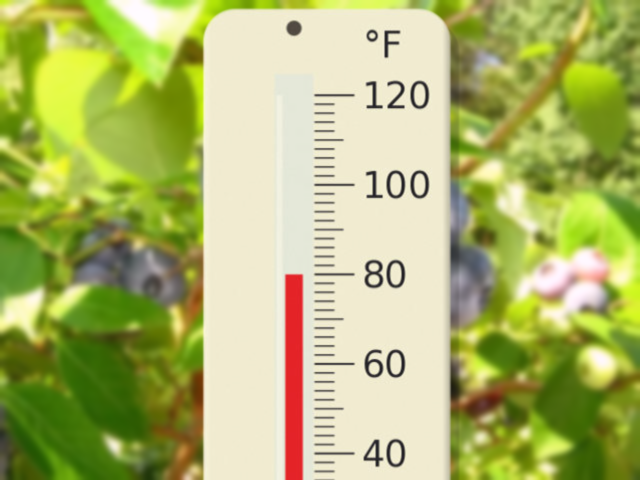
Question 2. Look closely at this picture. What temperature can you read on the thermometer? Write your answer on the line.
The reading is 80 °F
